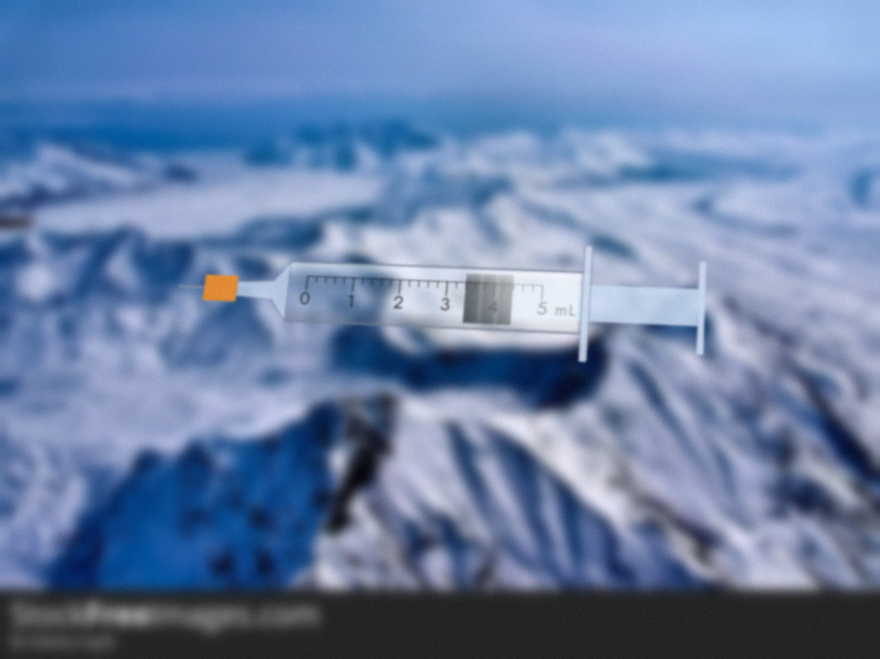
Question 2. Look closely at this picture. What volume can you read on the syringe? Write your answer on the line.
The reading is 3.4 mL
